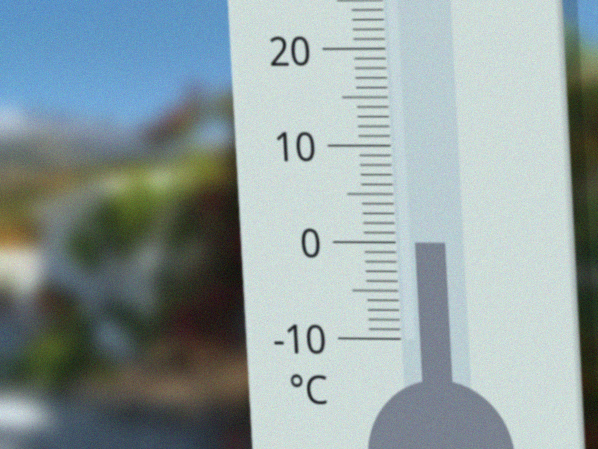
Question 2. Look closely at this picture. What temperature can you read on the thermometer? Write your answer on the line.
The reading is 0 °C
